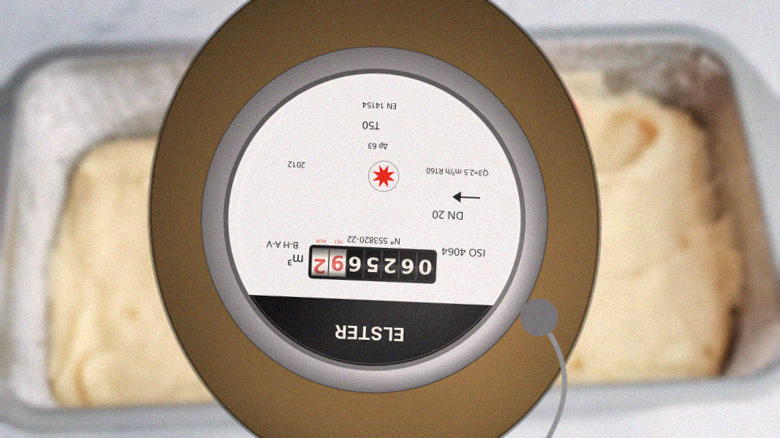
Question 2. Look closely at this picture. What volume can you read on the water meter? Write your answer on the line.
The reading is 6256.92 m³
